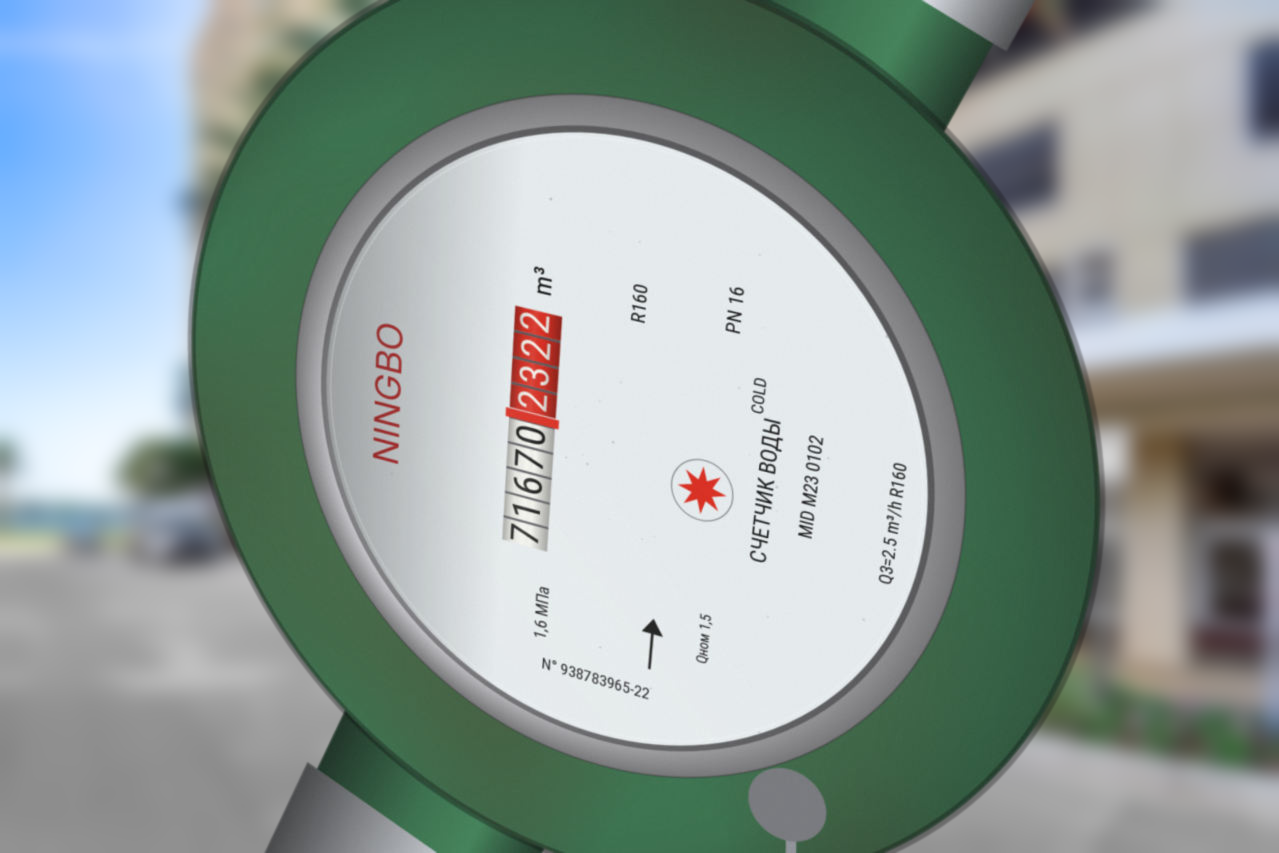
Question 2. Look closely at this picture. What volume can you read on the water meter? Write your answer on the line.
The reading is 71670.2322 m³
